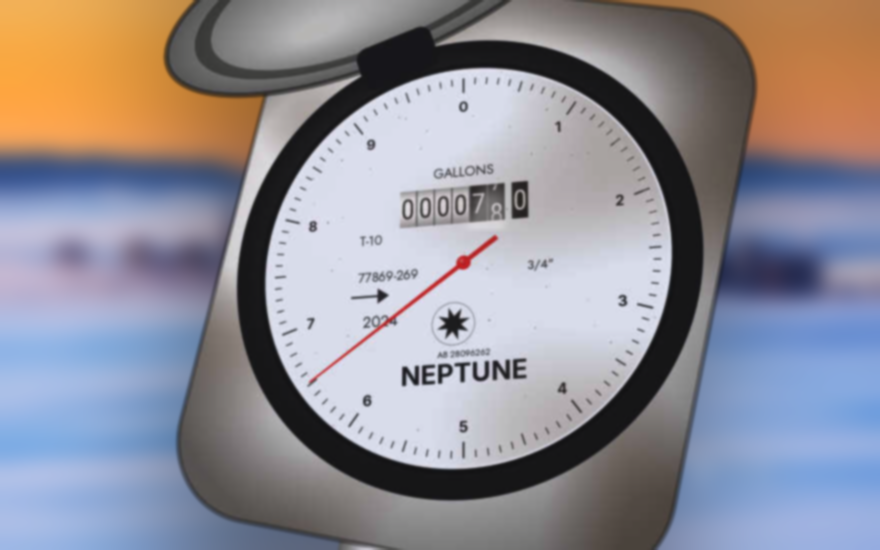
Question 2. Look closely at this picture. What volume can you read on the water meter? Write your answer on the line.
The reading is 776.5 gal
